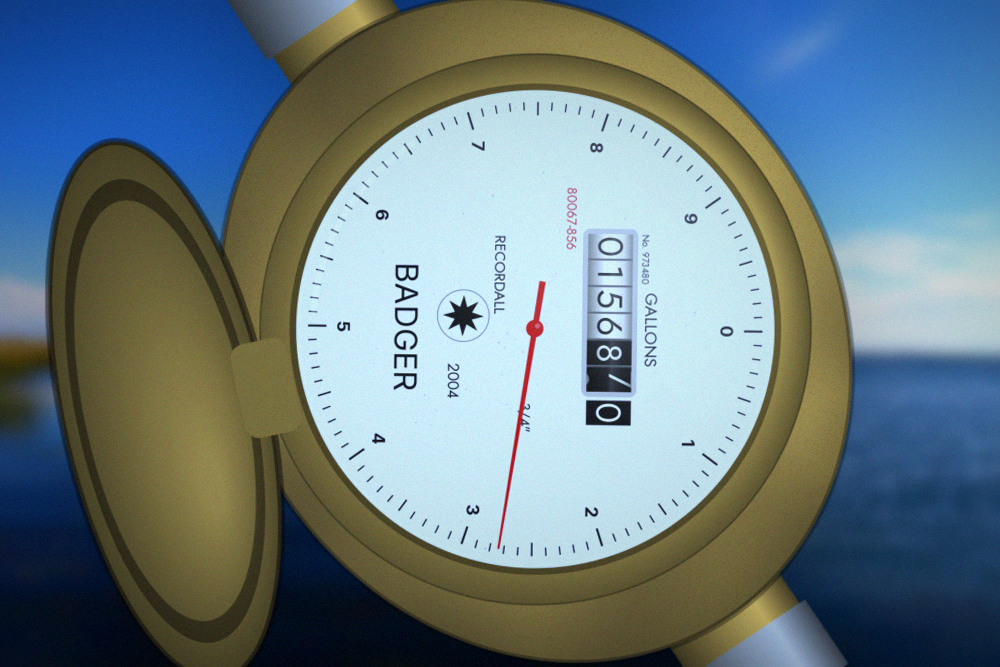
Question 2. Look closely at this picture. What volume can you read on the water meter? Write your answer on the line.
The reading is 156872.7 gal
